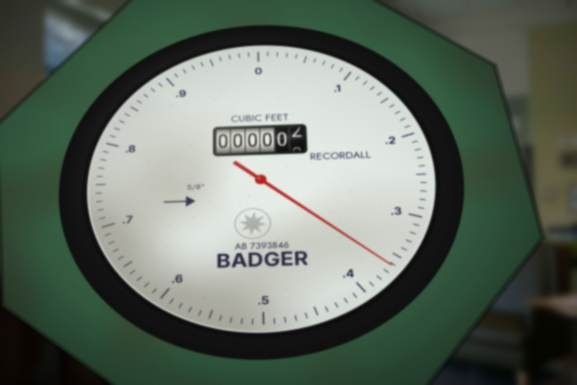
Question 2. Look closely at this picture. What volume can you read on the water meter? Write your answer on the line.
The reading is 2.36 ft³
